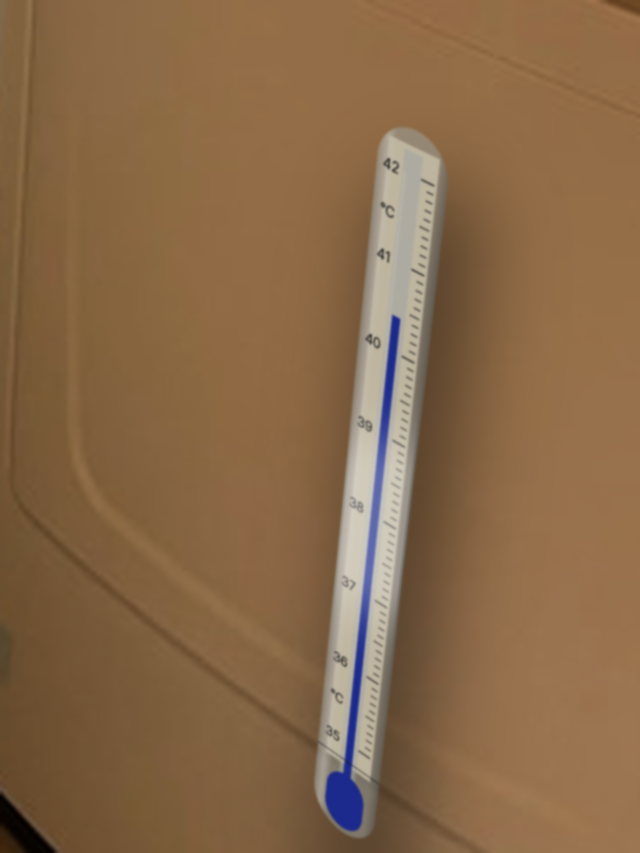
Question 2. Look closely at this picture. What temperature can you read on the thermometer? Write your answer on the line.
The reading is 40.4 °C
